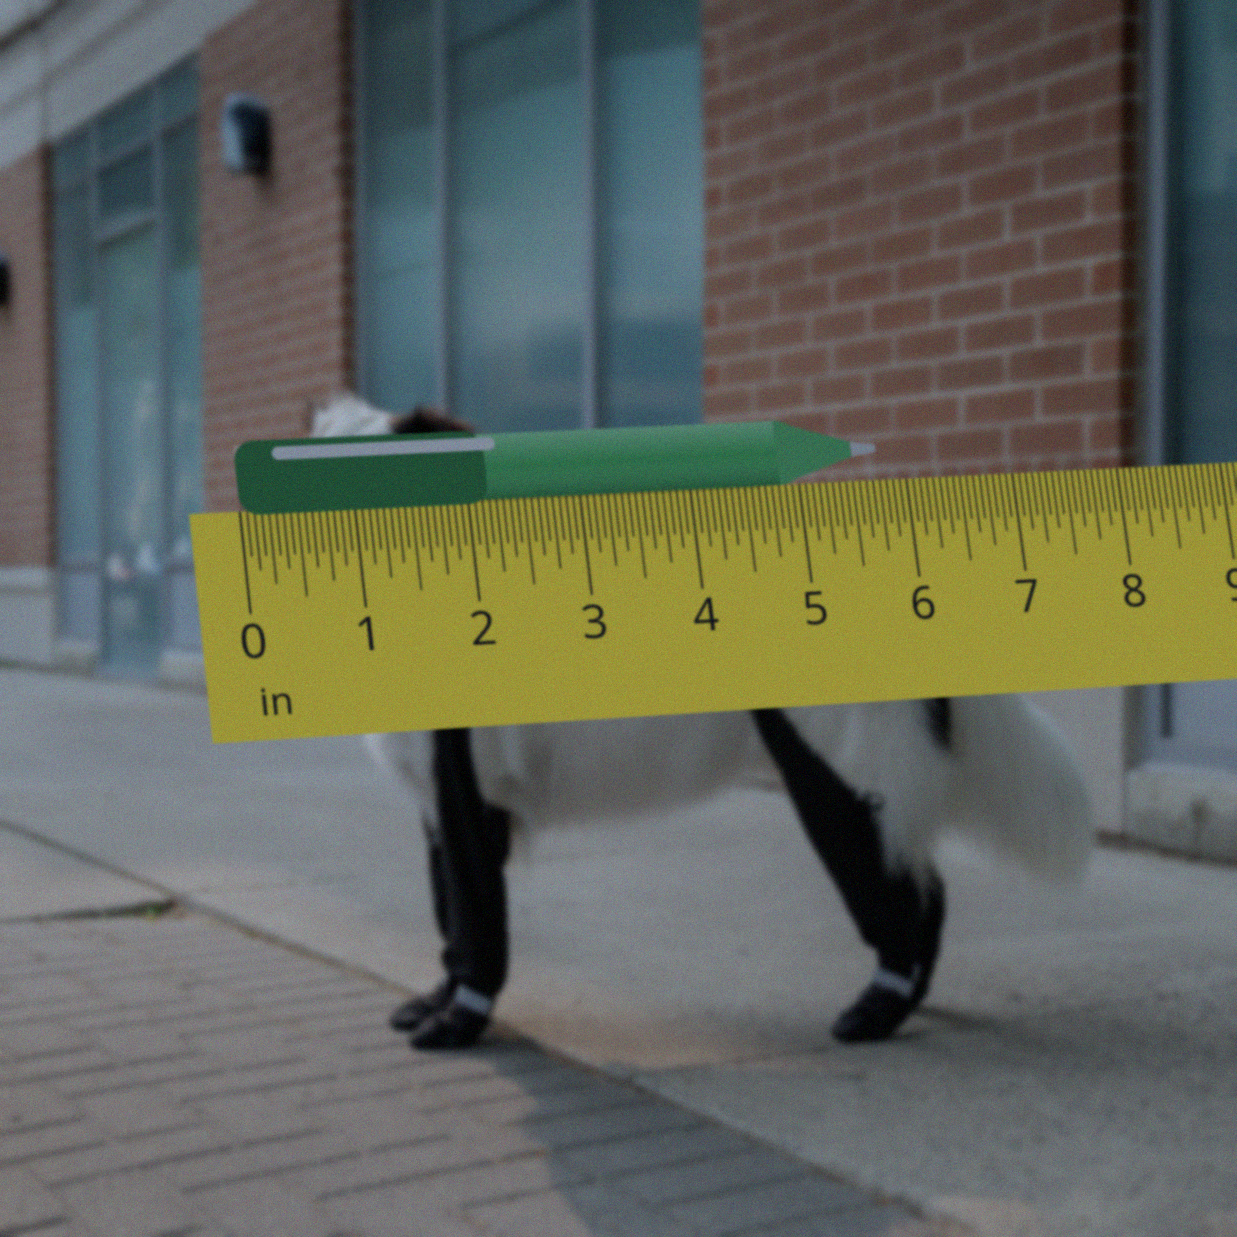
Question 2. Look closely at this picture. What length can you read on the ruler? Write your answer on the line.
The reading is 5.75 in
